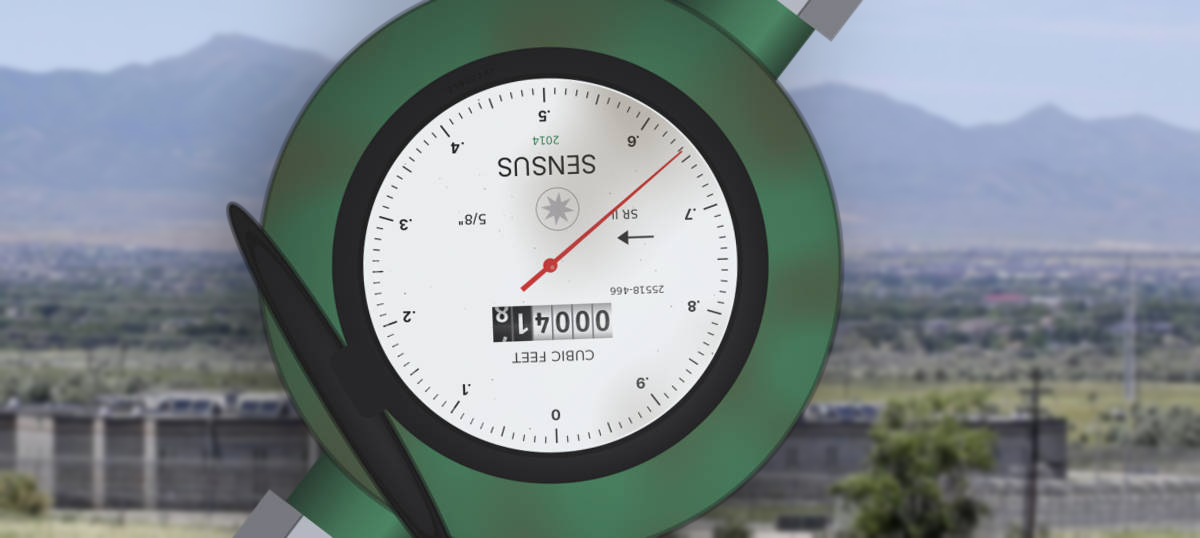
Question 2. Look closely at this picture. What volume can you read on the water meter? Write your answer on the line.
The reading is 417.64 ft³
